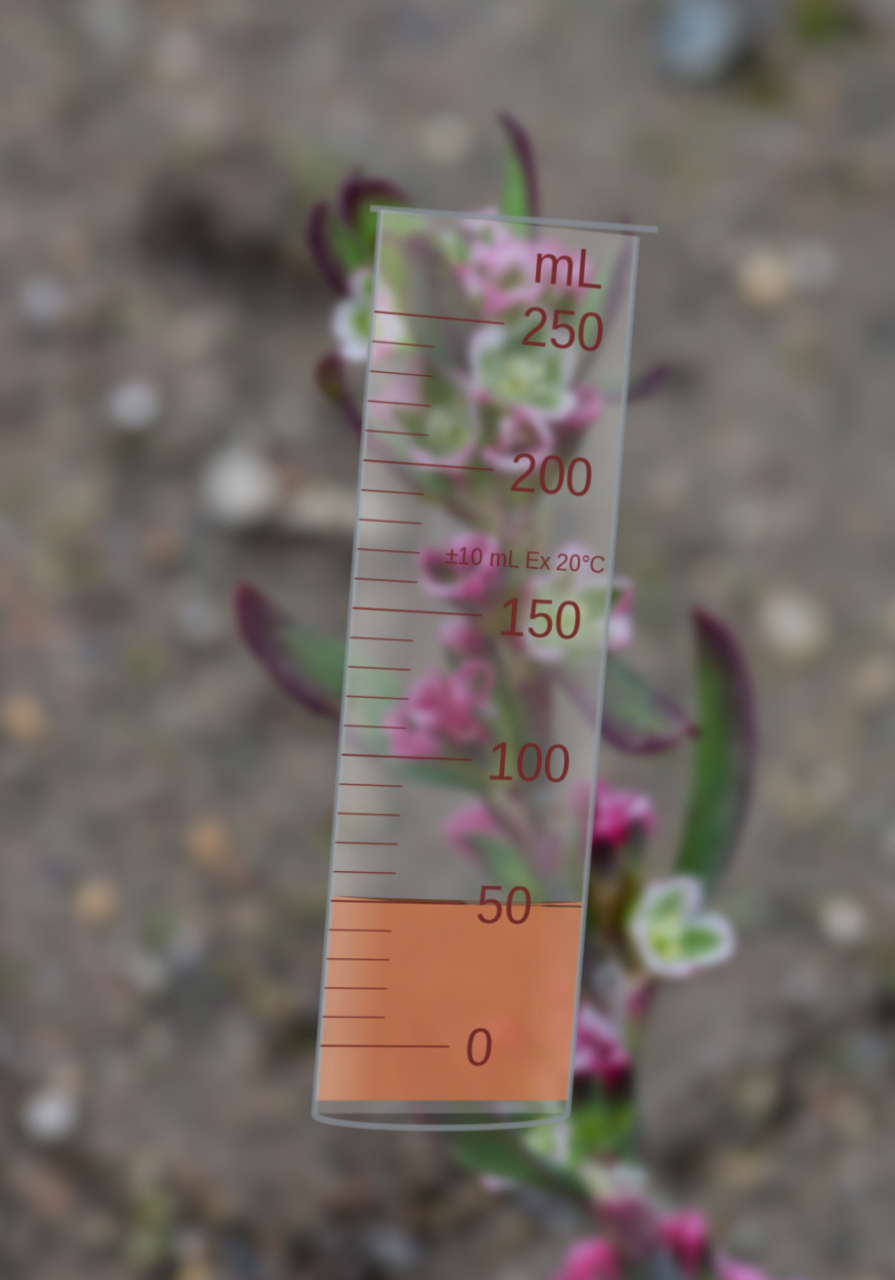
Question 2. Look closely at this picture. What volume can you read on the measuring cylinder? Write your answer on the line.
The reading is 50 mL
